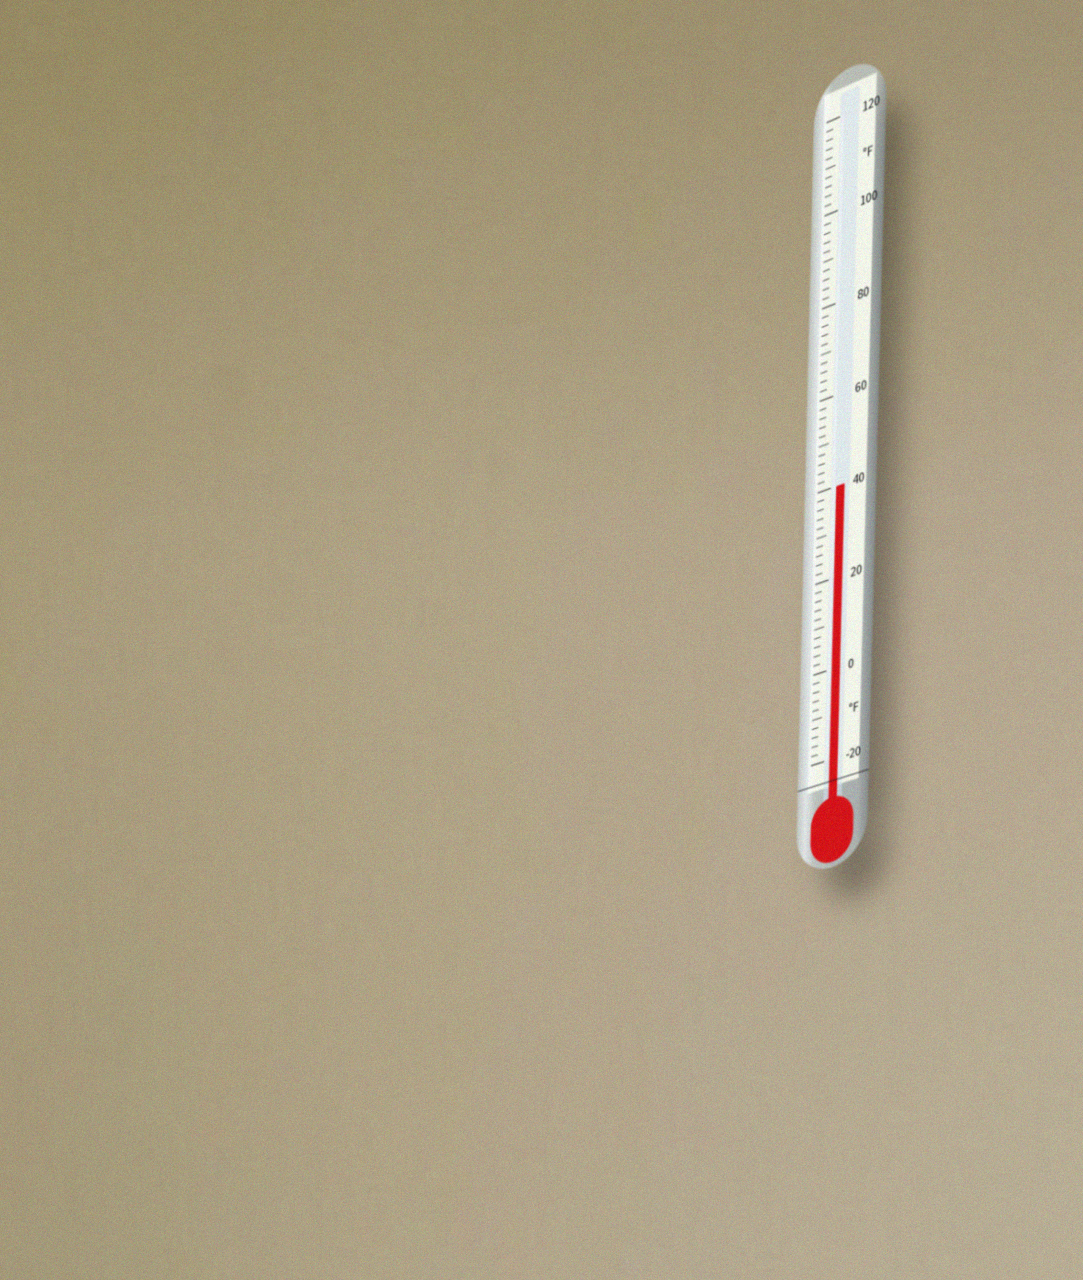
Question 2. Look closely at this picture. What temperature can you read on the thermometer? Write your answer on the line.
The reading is 40 °F
